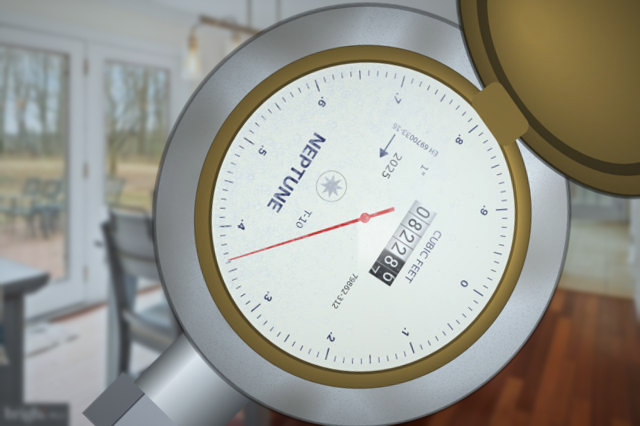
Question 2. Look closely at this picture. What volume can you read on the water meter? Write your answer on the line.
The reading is 82286.36 ft³
